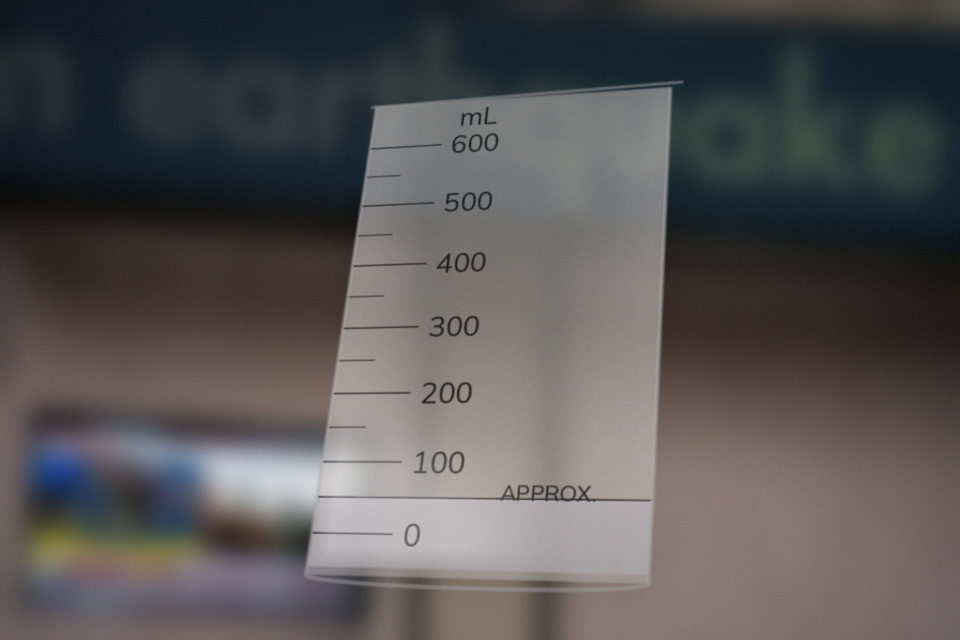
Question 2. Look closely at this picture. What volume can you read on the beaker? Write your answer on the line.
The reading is 50 mL
